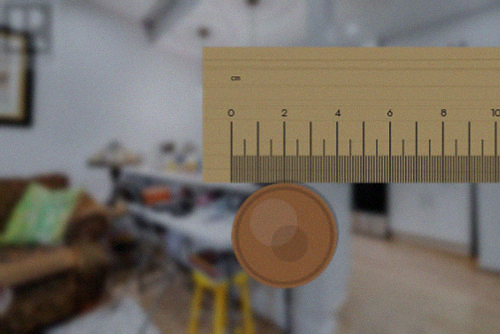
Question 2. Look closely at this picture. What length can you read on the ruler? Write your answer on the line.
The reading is 4 cm
